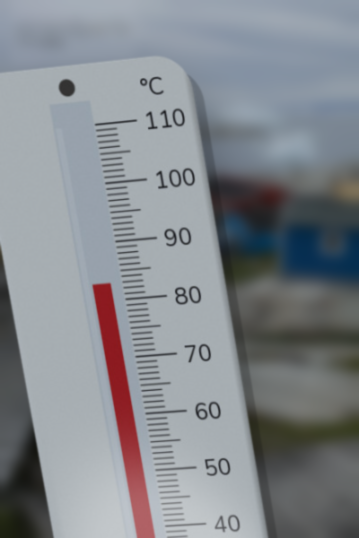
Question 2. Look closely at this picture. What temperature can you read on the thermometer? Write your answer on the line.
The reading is 83 °C
